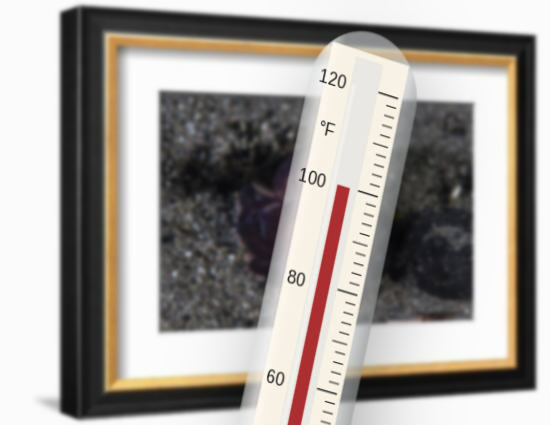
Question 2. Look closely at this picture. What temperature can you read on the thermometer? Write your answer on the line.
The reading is 100 °F
